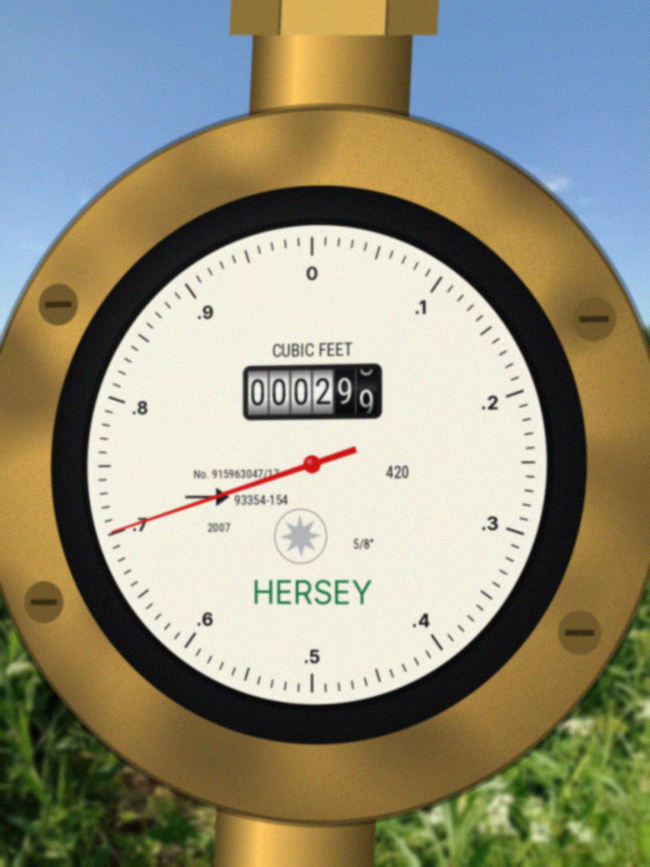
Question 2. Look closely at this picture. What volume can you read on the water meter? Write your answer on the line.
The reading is 298.70 ft³
